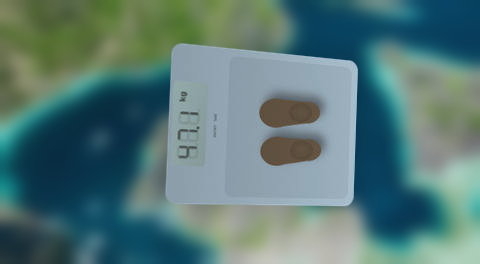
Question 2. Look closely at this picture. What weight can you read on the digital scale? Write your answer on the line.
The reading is 47.1 kg
